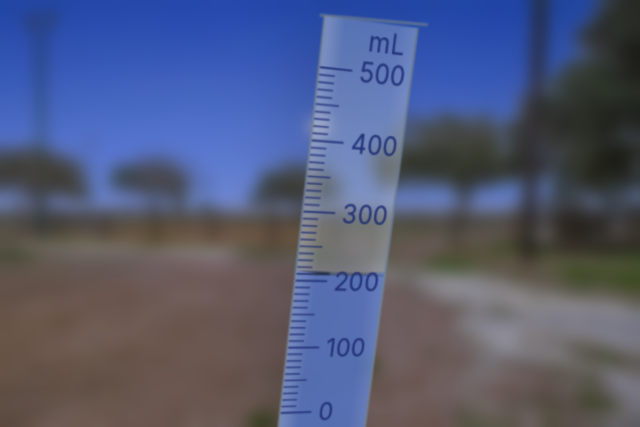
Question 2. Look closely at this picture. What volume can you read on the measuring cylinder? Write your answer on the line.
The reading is 210 mL
